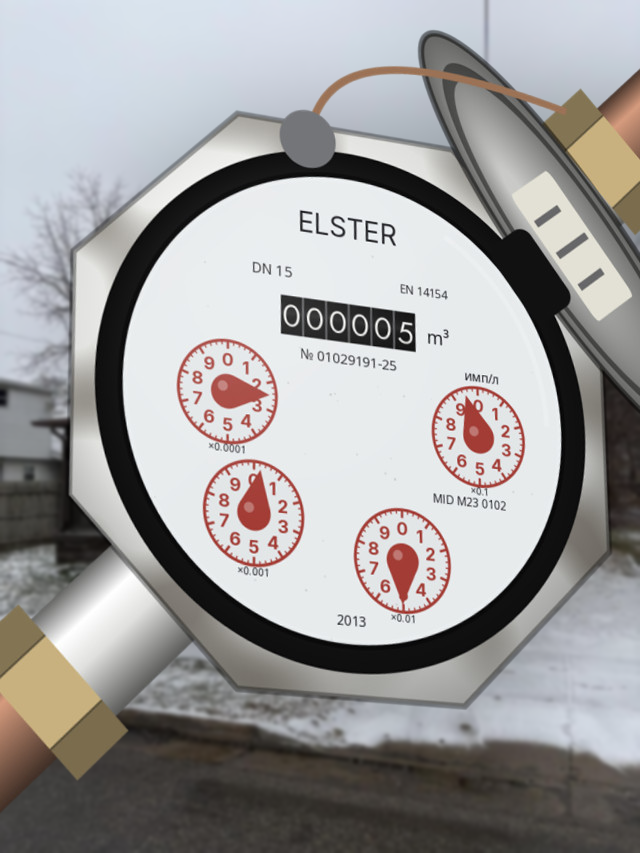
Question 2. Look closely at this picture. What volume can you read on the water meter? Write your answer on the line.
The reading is 4.9502 m³
